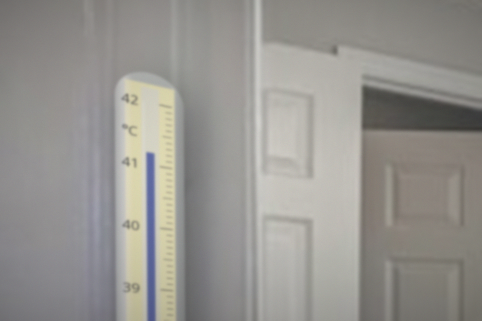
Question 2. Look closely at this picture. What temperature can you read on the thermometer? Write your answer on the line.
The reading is 41.2 °C
